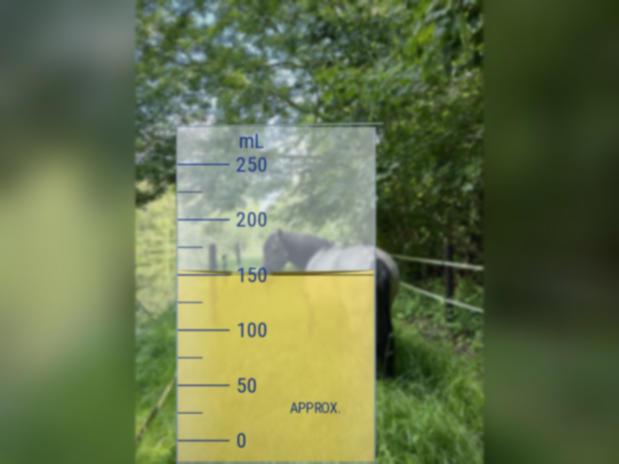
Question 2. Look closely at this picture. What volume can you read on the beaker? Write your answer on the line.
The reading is 150 mL
